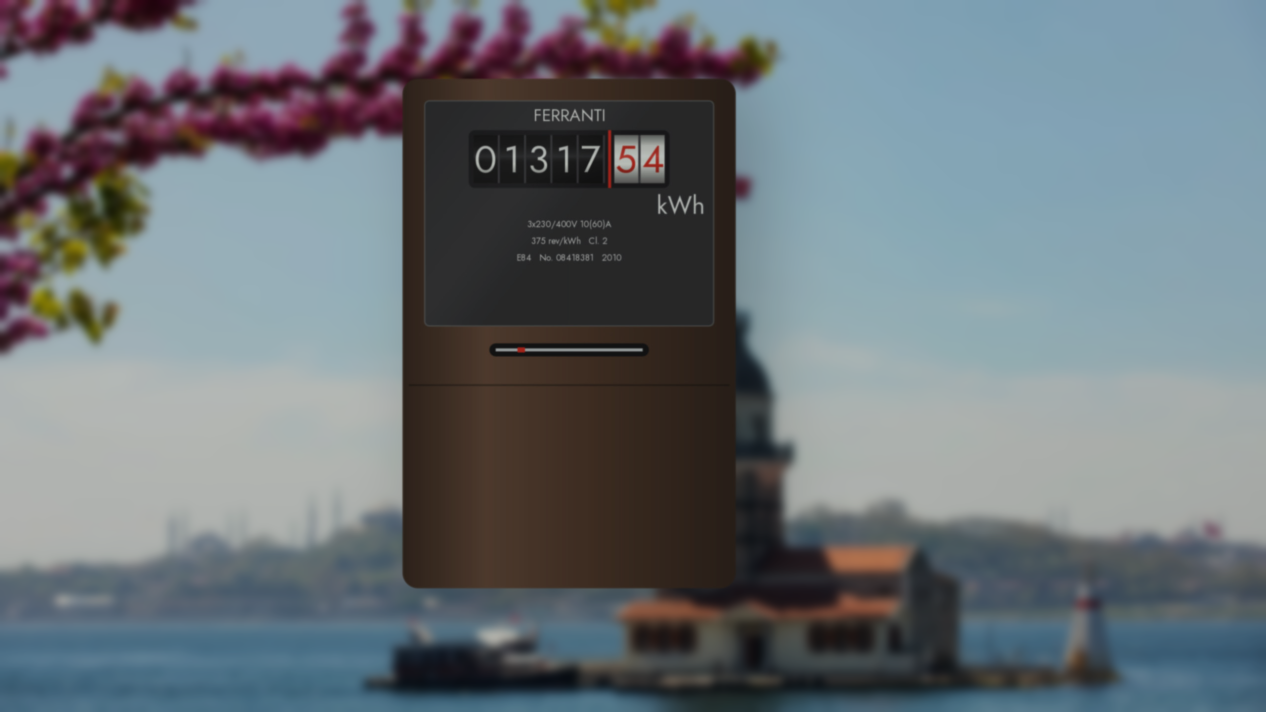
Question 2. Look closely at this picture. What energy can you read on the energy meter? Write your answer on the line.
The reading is 1317.54 kWh
